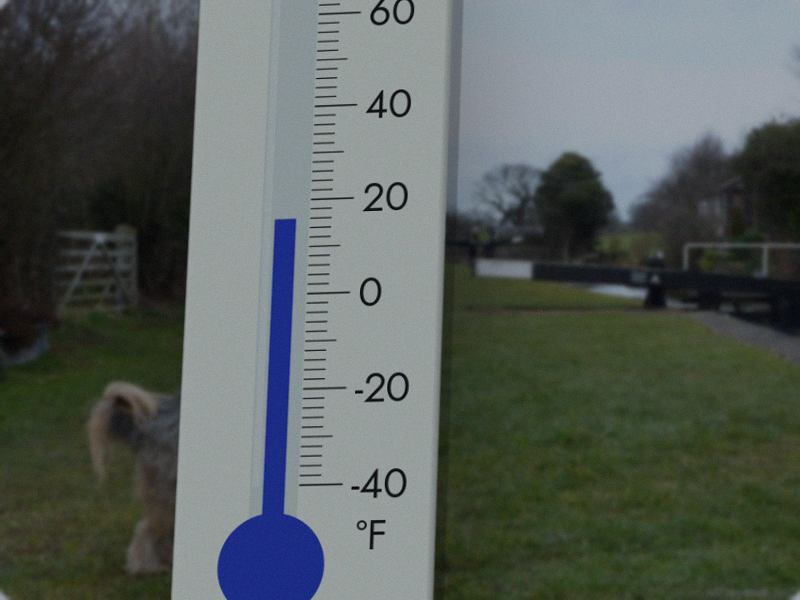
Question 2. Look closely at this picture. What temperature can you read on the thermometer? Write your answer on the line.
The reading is 16 °F
